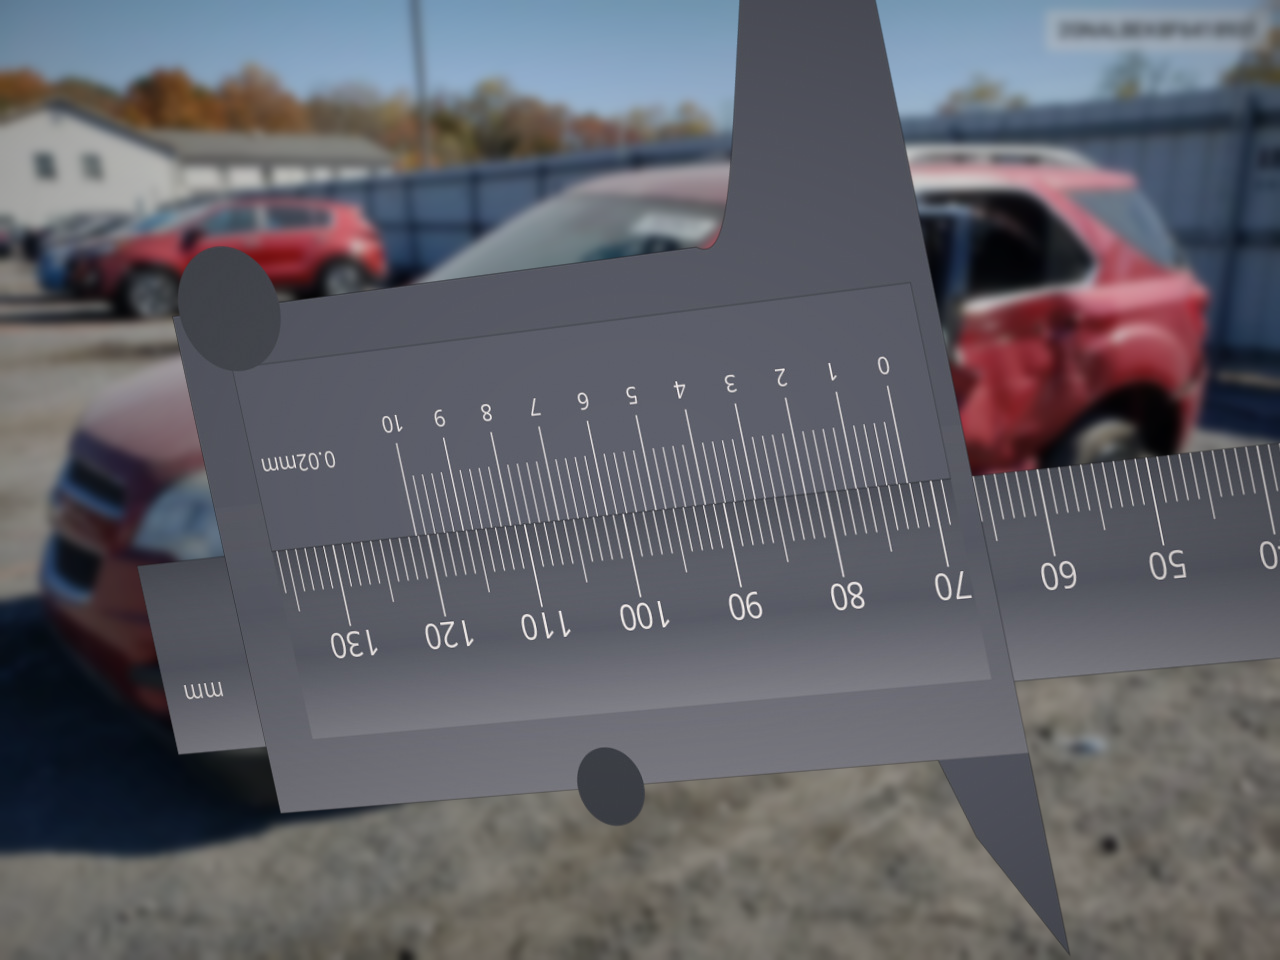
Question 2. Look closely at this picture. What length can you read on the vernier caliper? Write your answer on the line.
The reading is 72.2 mm
